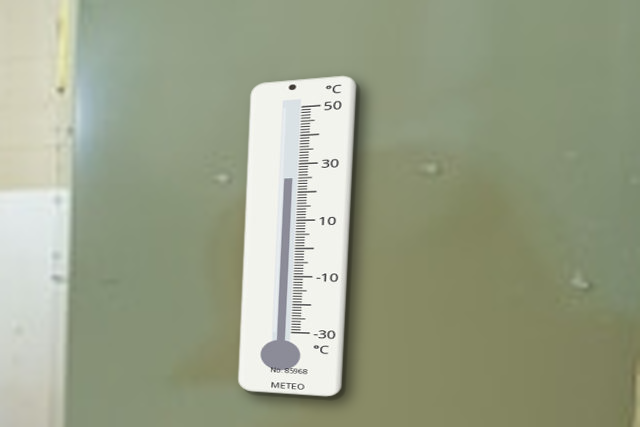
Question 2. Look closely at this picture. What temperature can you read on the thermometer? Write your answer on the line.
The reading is 25 °C
